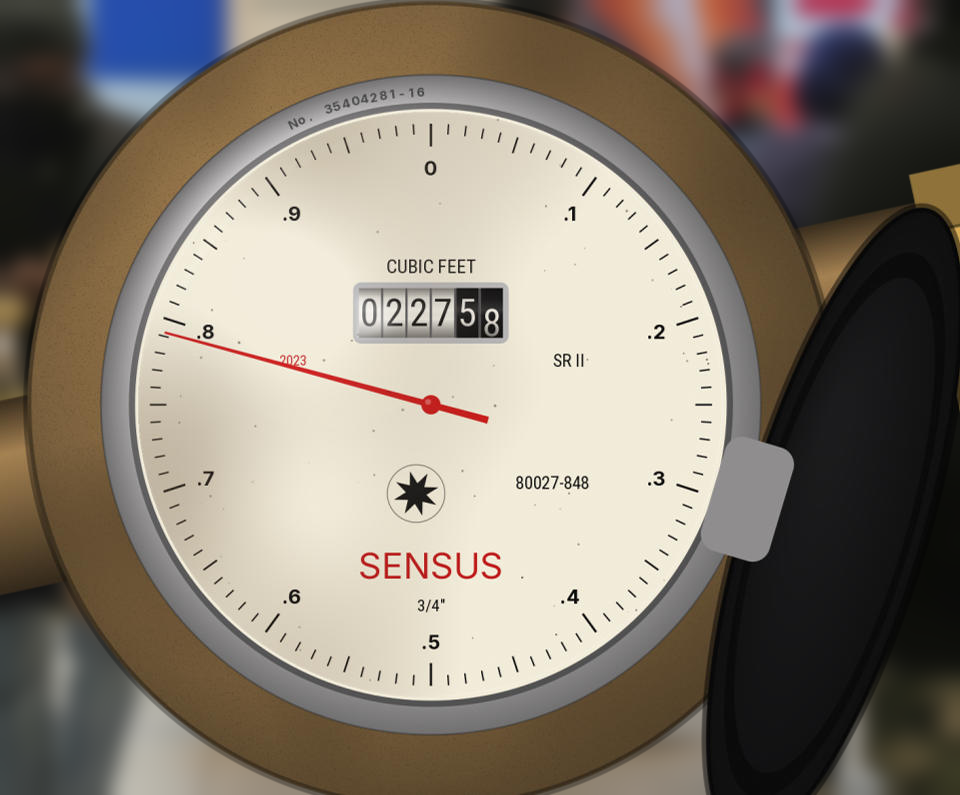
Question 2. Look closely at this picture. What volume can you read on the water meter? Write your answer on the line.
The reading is 22757.79 ft³
